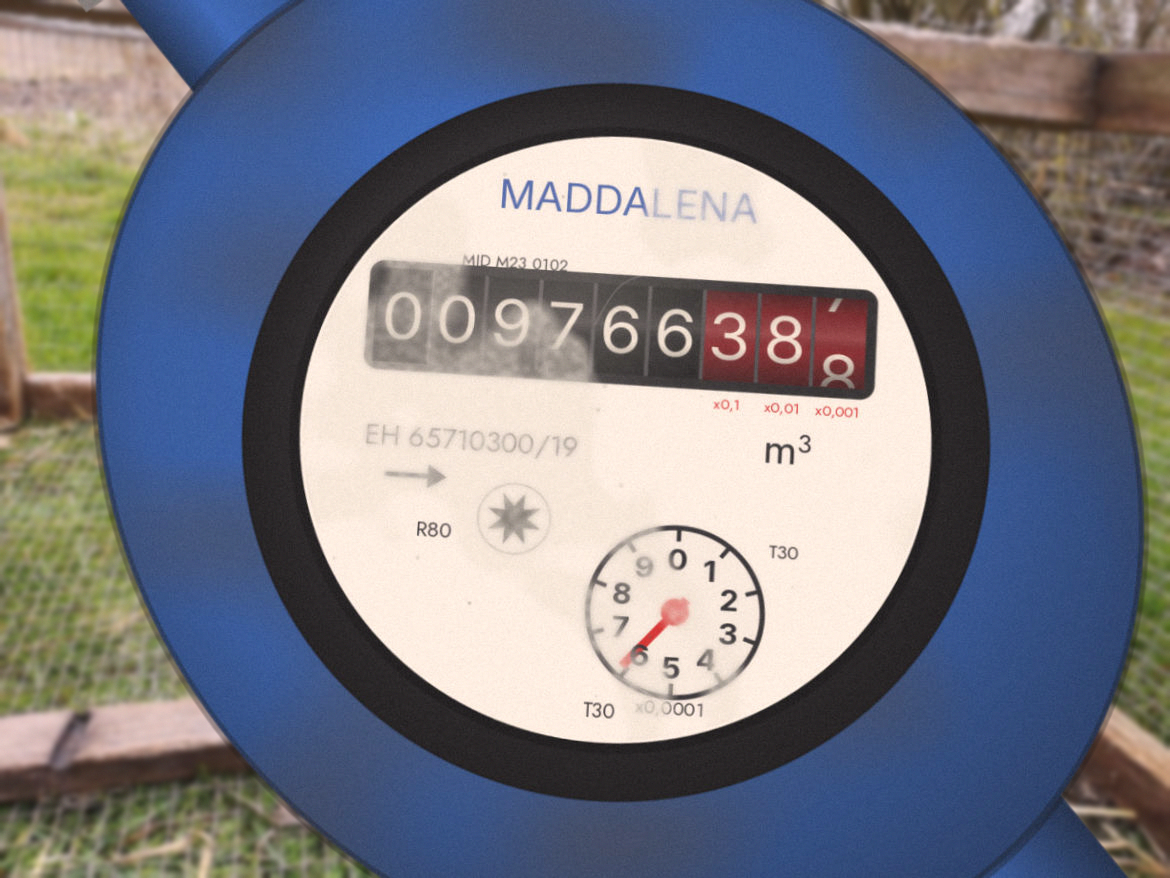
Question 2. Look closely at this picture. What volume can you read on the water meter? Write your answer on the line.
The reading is 9766.3876 m³
